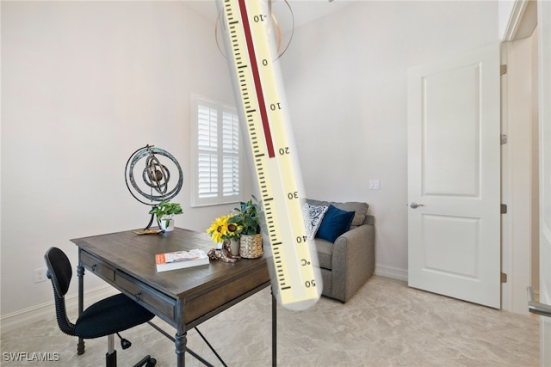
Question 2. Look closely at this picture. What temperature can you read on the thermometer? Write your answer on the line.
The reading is 21 °C
